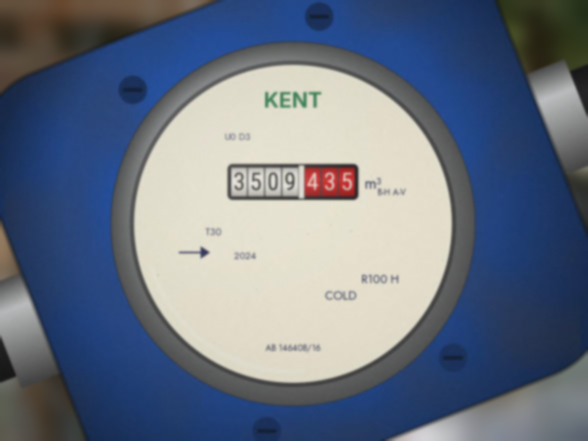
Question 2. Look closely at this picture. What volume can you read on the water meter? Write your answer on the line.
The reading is 3509.435 m³
